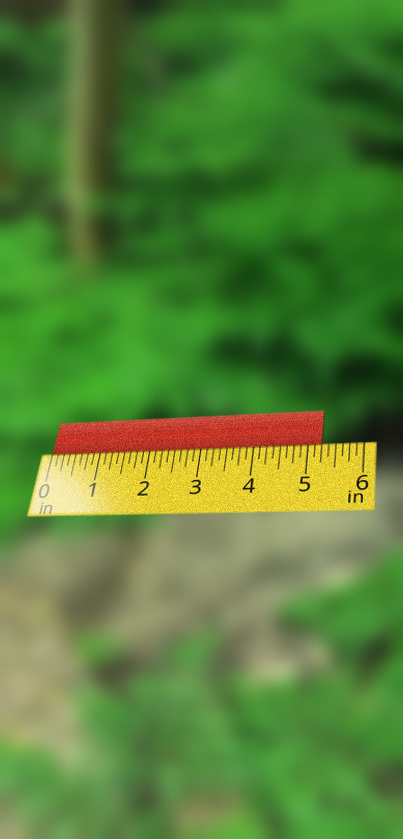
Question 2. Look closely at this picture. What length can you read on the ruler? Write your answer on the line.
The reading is 5.25 in
